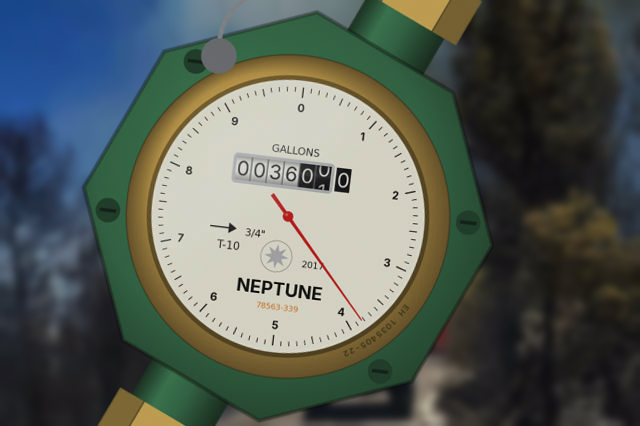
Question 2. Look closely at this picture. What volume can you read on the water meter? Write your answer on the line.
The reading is 36003.8 gal
